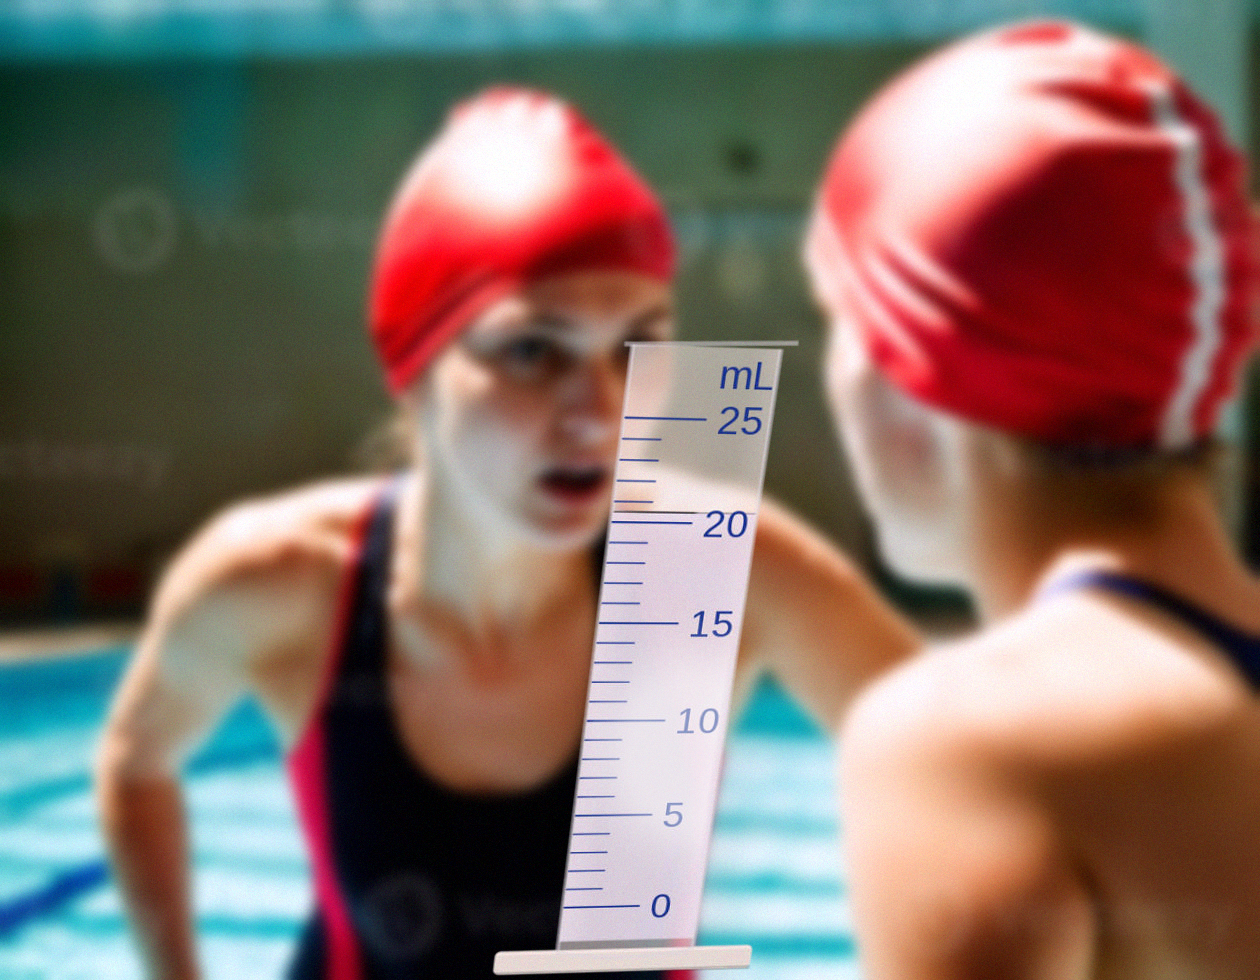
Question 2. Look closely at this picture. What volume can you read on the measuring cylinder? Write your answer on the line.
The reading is 20.5 mL
